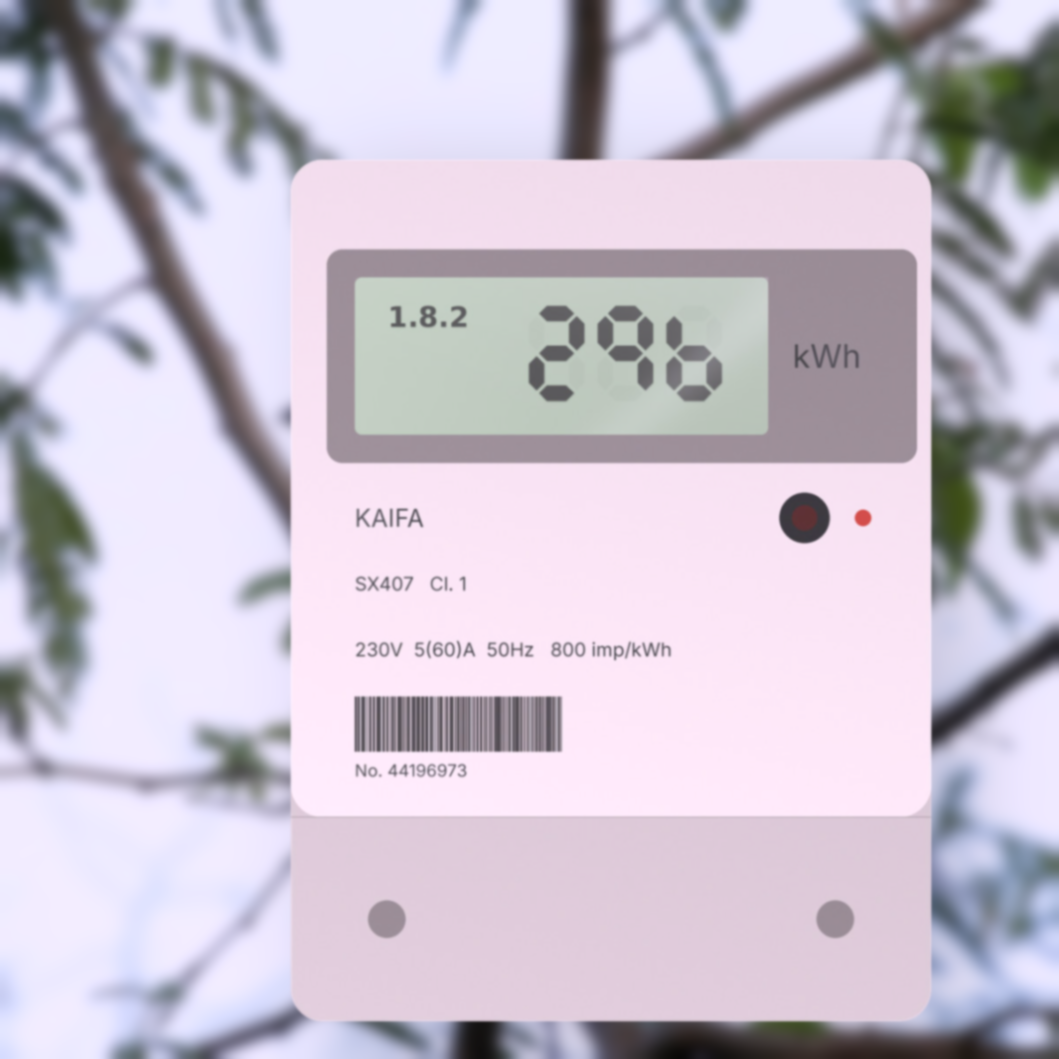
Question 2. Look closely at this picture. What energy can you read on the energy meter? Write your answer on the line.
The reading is 296 kWh
